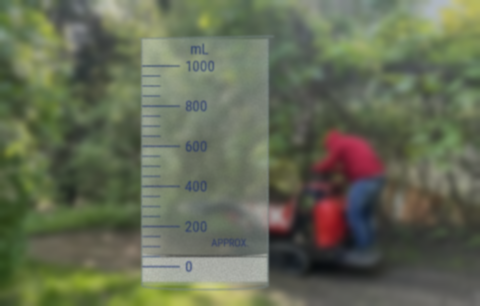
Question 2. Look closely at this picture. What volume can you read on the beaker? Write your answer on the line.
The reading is 50 mL
